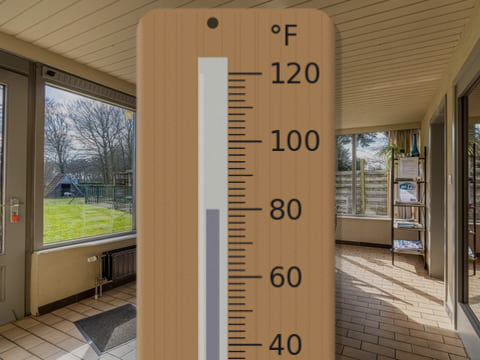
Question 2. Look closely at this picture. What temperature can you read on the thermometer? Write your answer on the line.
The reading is 80 °F
